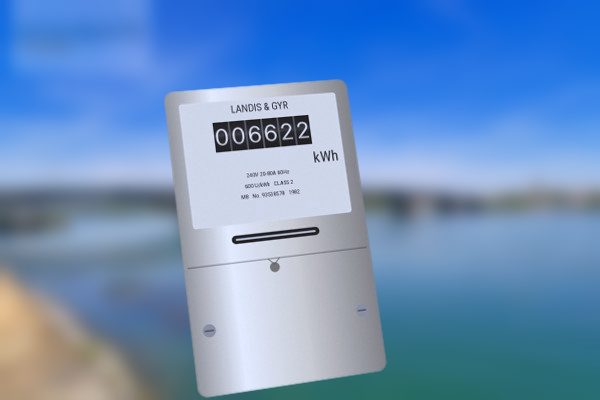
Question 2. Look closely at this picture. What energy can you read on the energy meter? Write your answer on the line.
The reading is 6622 kWh
